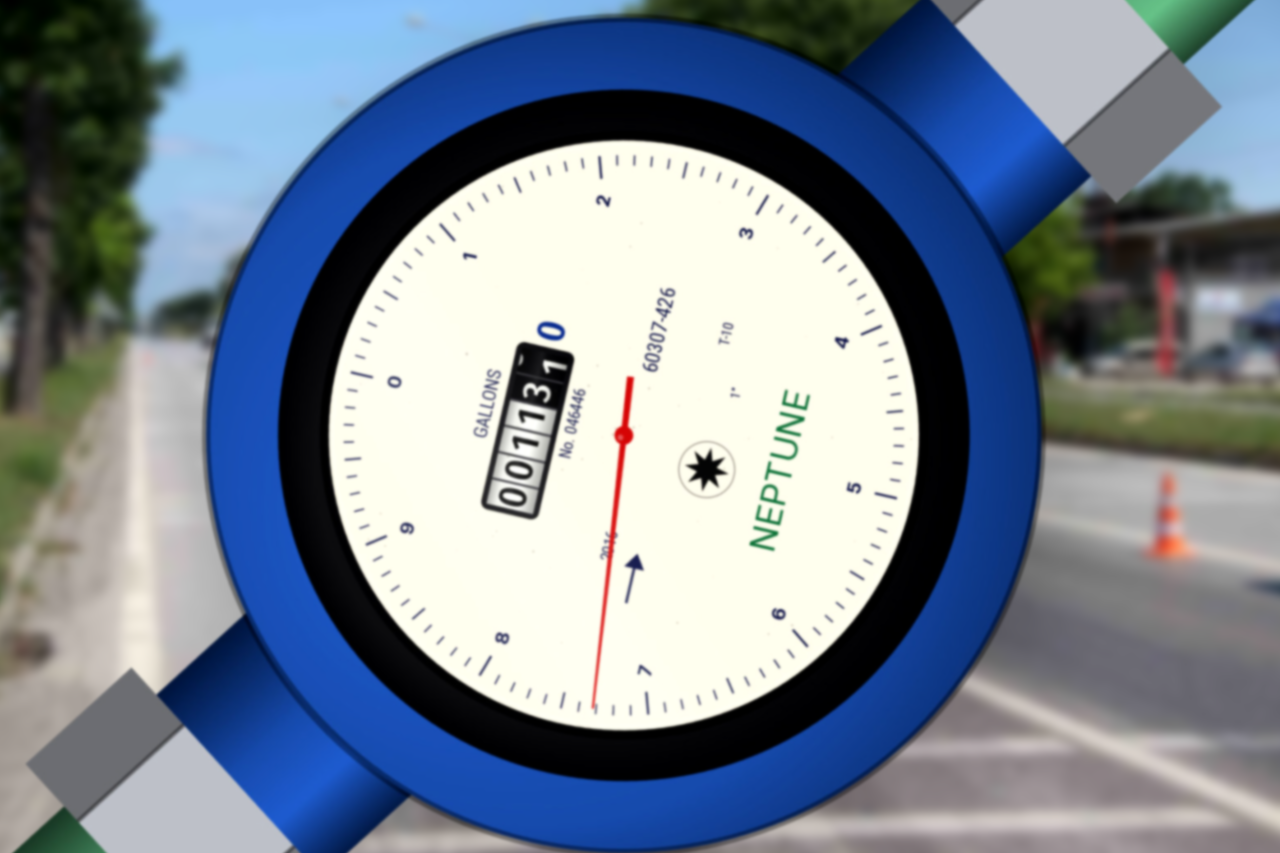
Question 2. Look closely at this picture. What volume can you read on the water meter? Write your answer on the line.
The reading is 11307.3 gal
